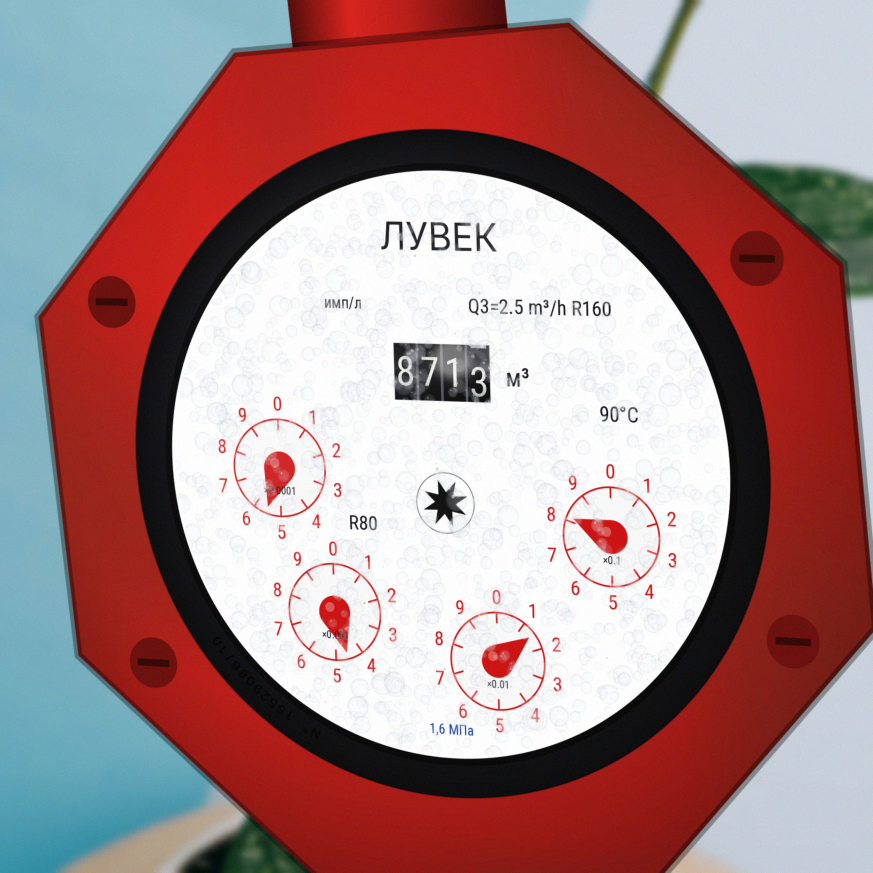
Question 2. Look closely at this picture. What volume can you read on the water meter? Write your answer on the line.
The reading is 8712.8145 m³
